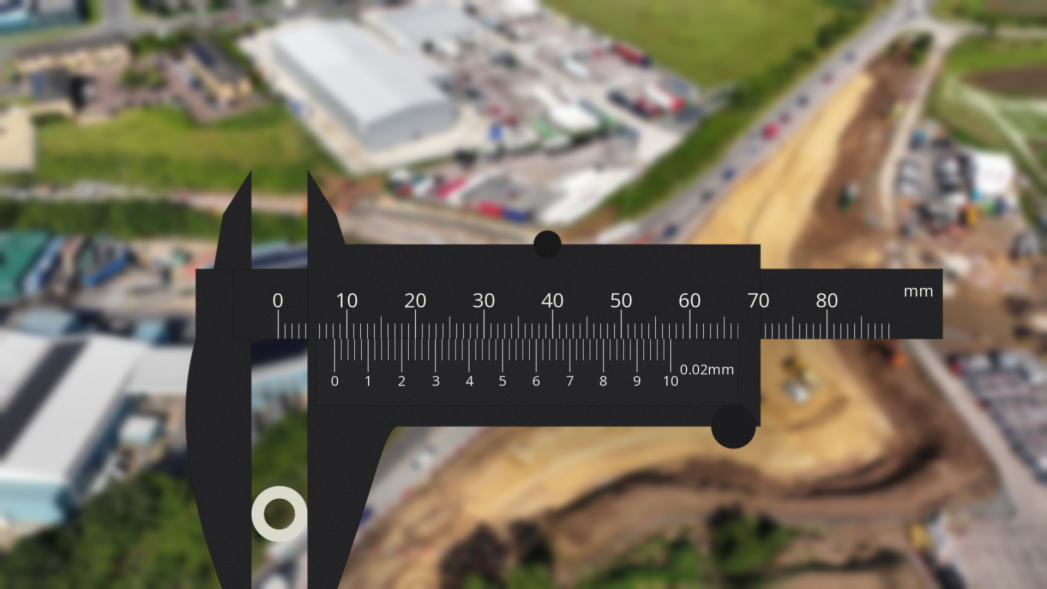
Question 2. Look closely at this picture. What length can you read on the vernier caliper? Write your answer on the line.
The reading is 8.2 mm
